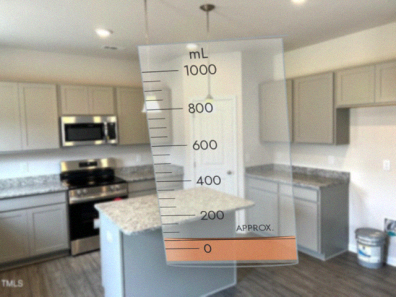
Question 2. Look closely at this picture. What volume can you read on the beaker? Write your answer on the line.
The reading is 50 mL
